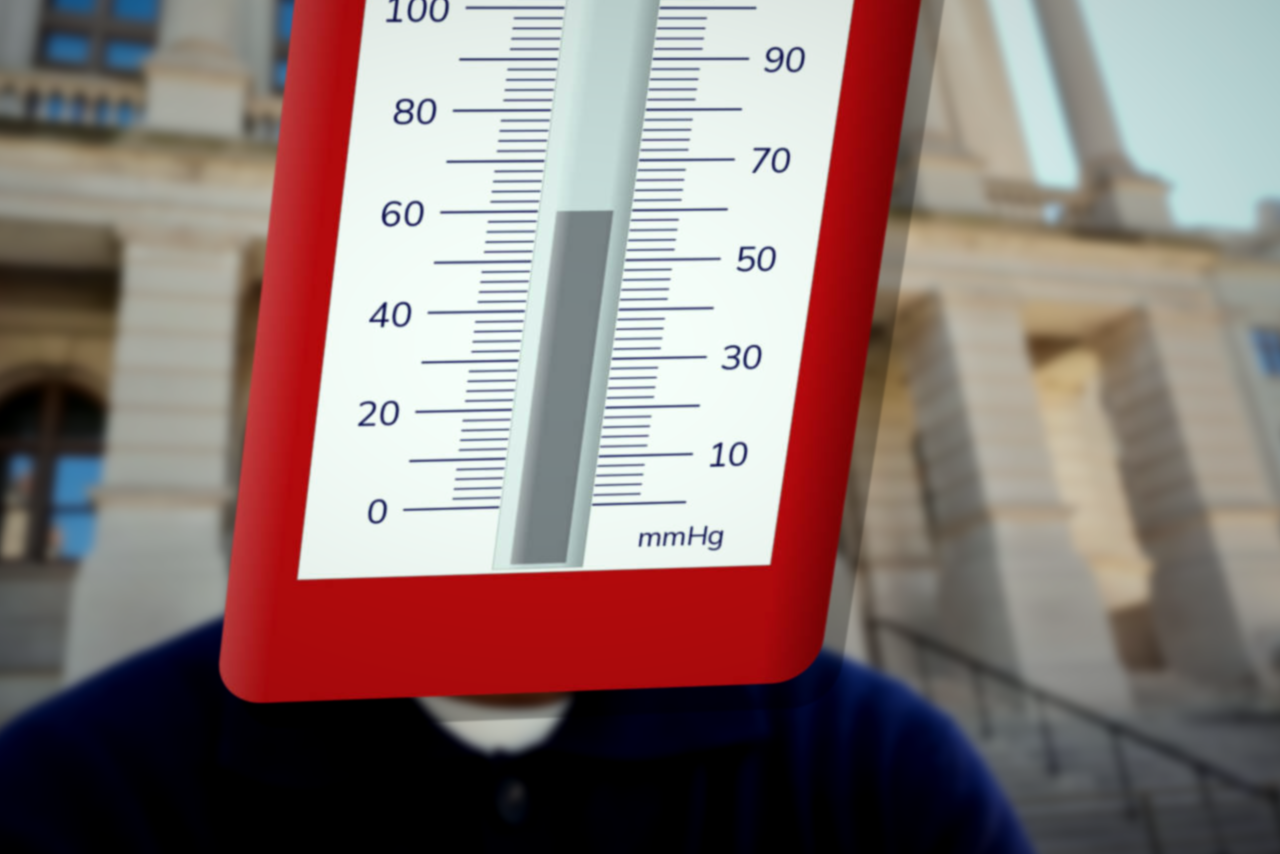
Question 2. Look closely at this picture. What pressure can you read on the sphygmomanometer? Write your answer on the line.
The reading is 60 mmHg
